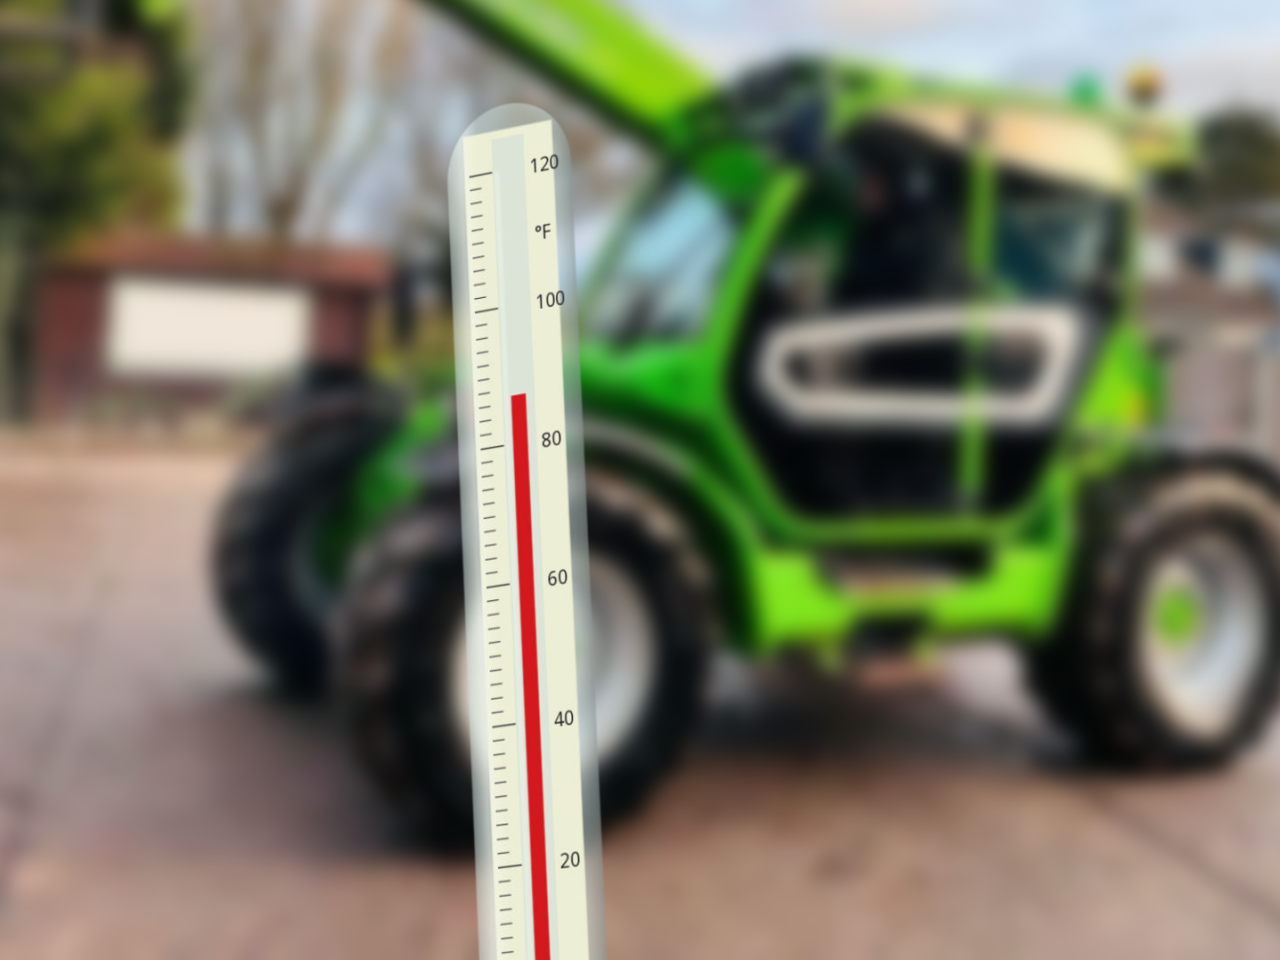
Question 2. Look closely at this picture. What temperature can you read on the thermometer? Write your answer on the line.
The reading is 87 °F
